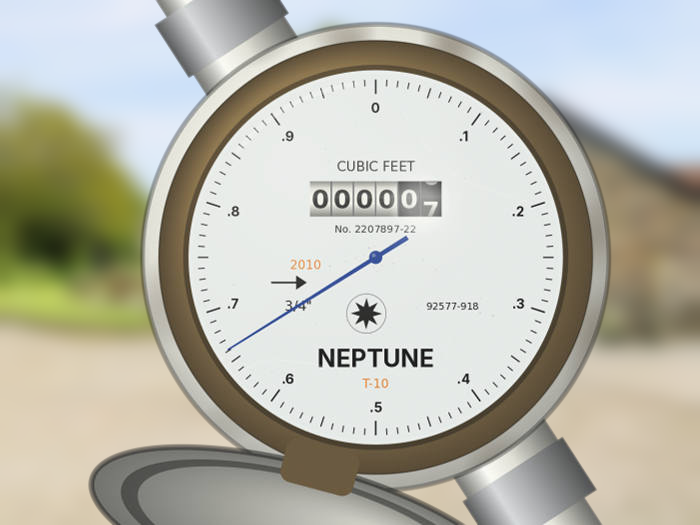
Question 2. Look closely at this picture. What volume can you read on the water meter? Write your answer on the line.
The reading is 6.66 ft³
